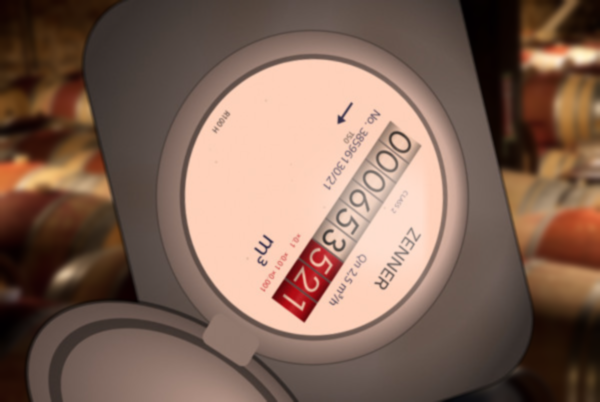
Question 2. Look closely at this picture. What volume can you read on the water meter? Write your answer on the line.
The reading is 653.521 m³
